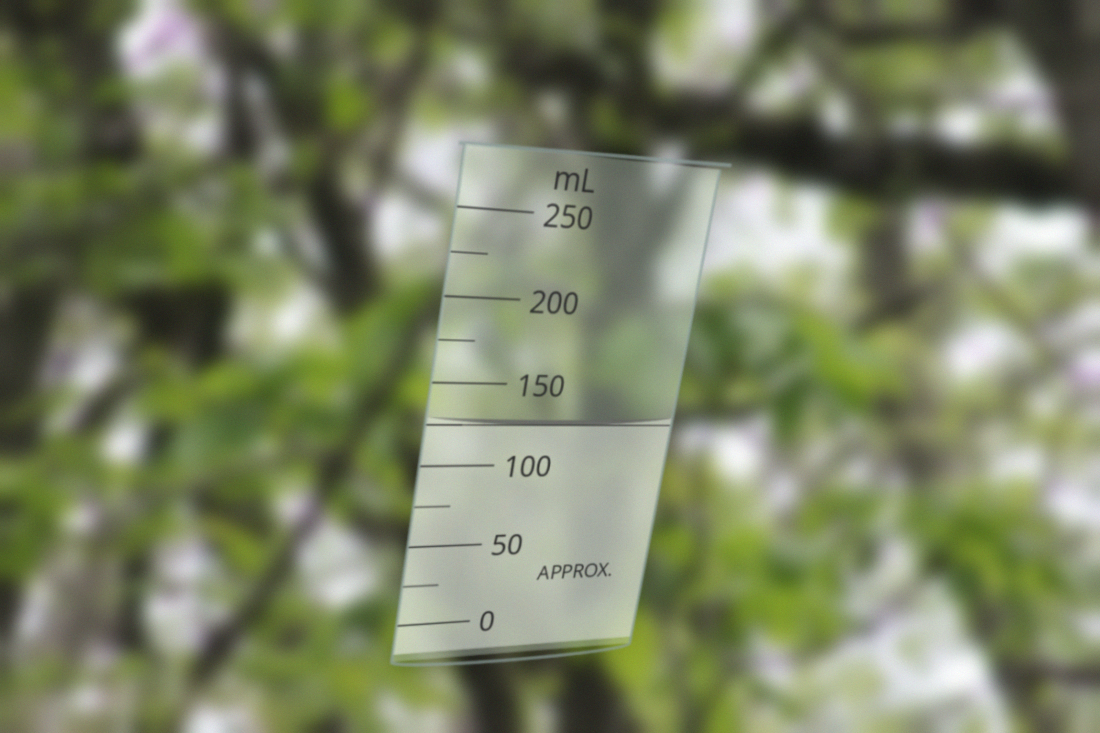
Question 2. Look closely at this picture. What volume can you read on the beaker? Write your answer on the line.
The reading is 125 mL
